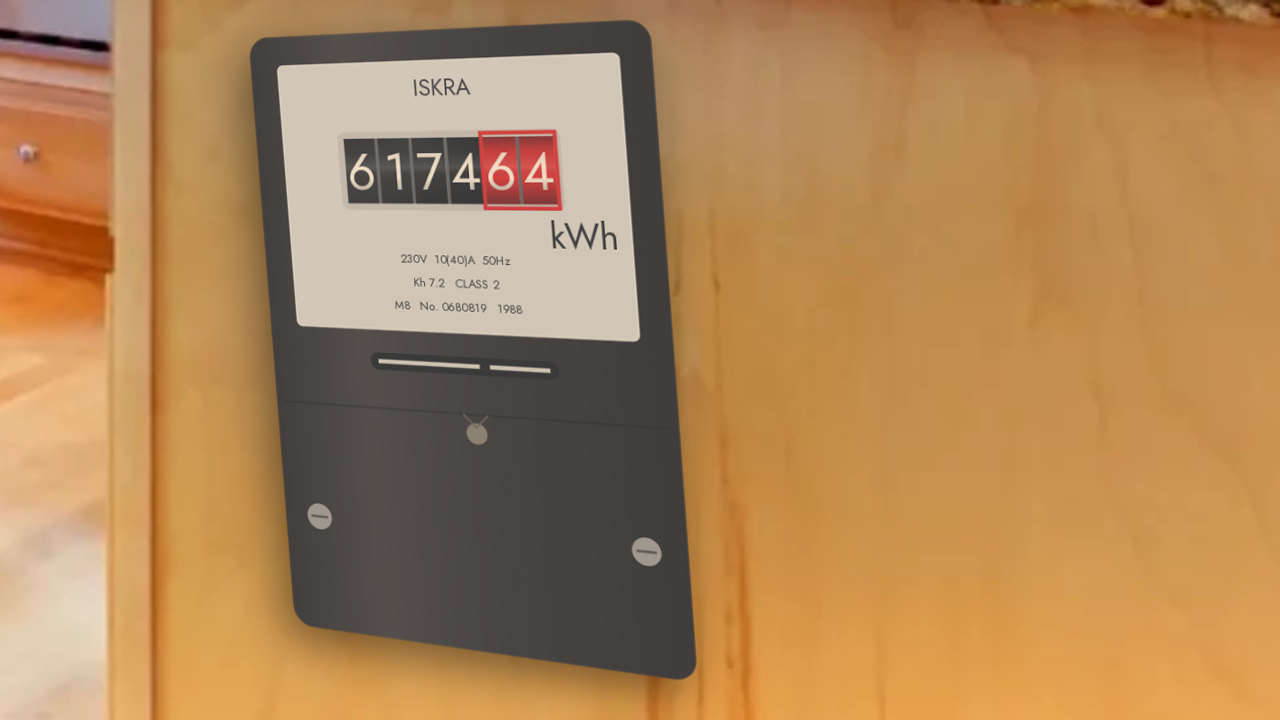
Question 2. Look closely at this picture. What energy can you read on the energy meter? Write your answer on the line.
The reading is 6174.64 kWh
